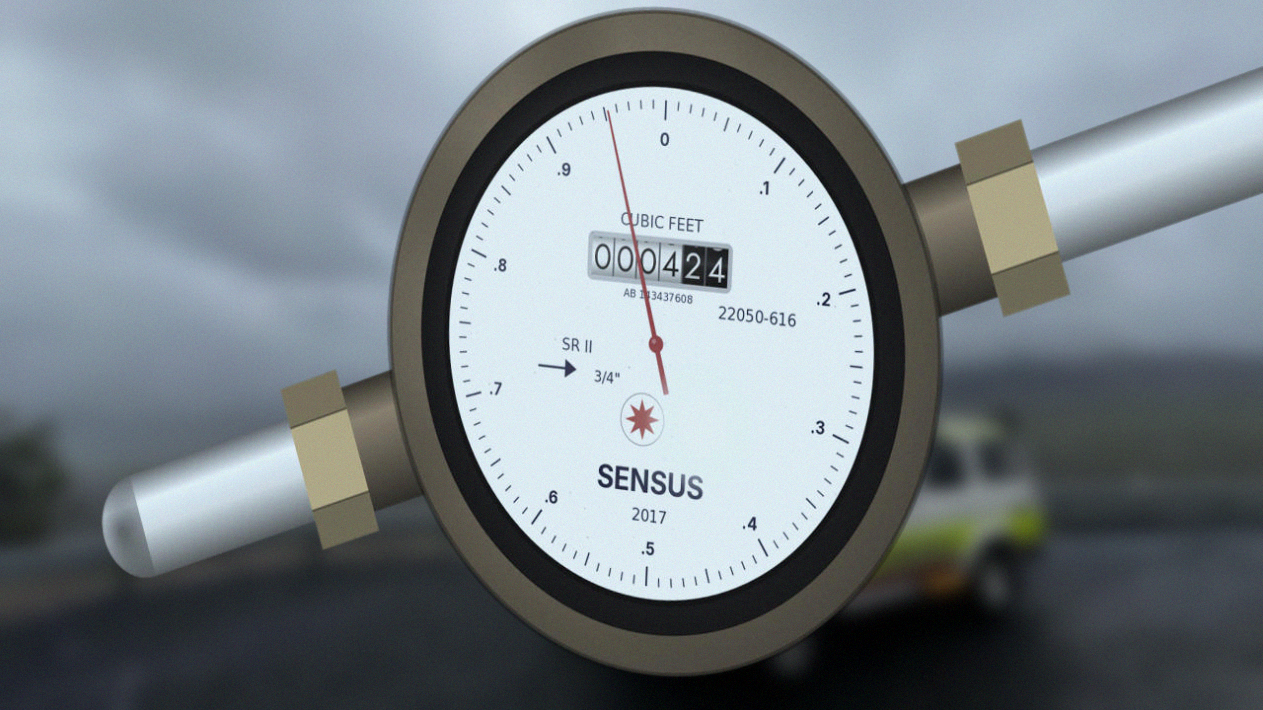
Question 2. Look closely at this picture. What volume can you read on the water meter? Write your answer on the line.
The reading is 423.95 ft³
